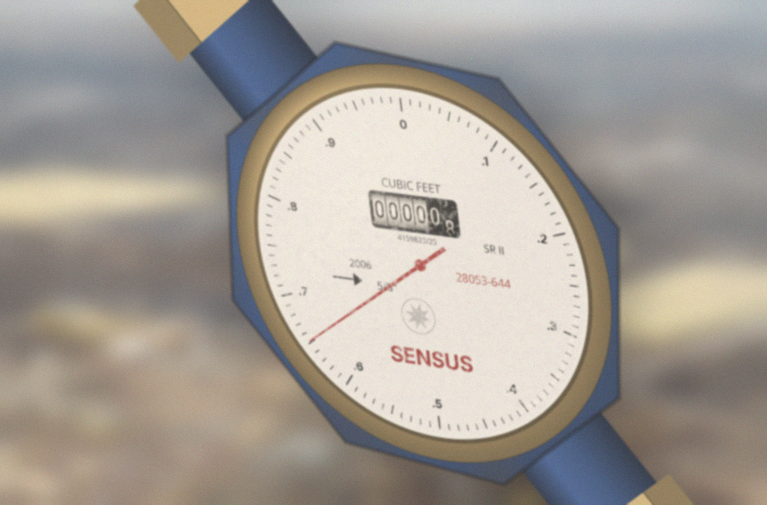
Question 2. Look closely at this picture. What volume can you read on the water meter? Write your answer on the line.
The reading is 7.65 ft³
